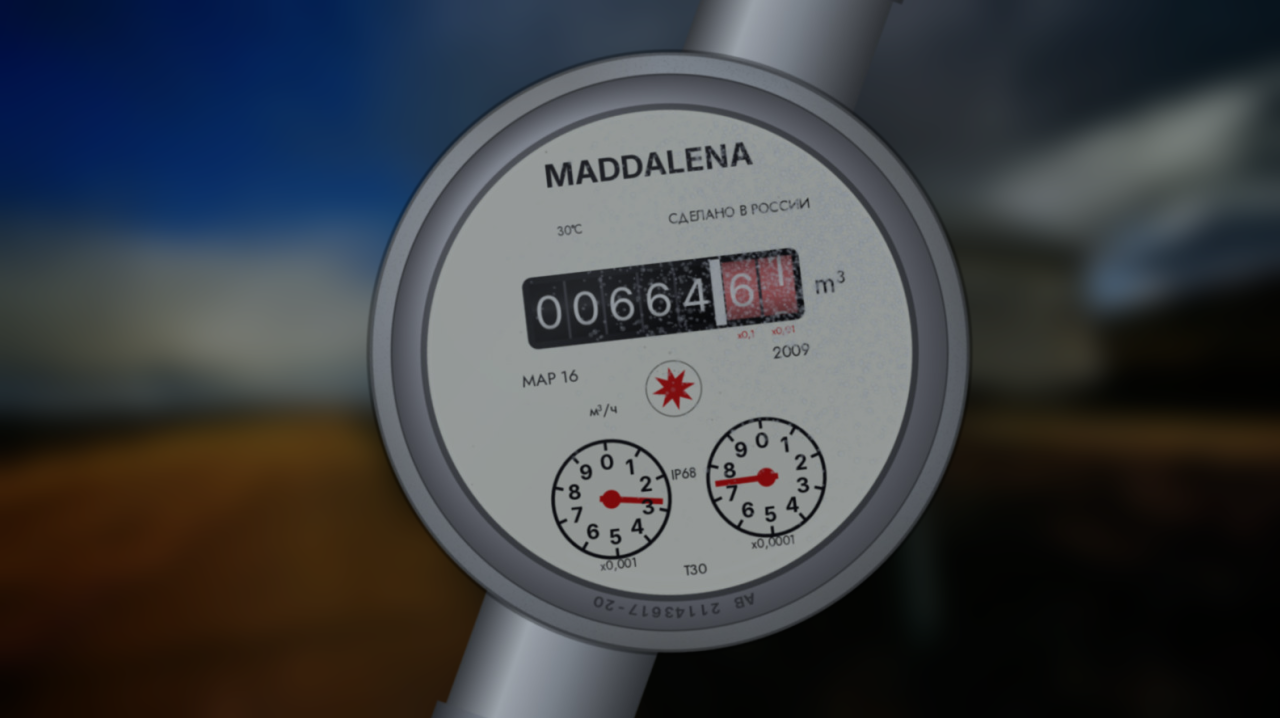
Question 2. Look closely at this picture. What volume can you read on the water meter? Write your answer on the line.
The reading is 664.6127 m³
